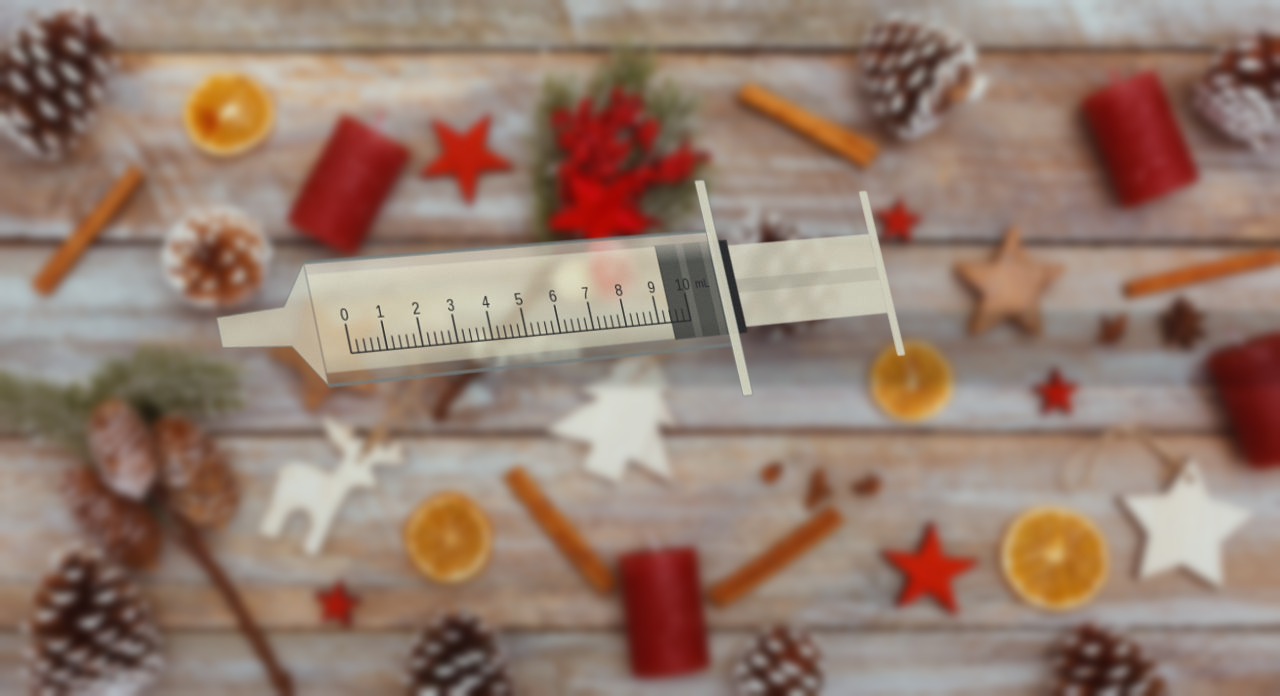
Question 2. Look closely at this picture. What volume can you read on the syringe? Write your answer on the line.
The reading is 9.4 mL
